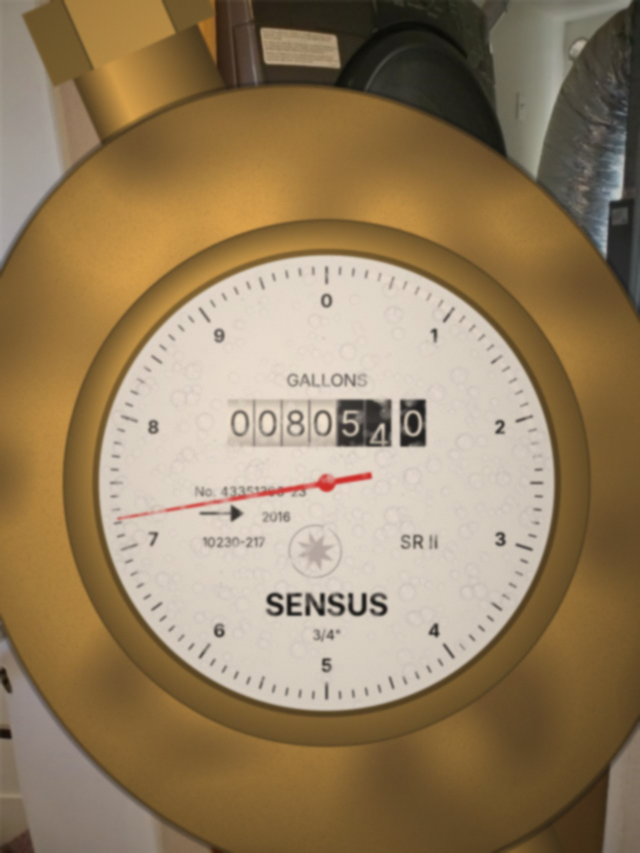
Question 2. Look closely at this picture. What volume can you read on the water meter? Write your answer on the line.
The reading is 80537.2 gal
